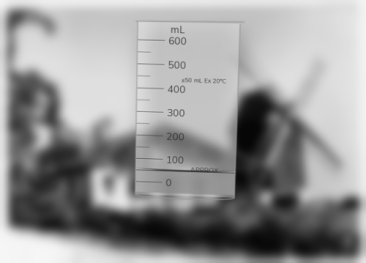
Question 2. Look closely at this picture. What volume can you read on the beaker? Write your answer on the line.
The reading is 50 mL
